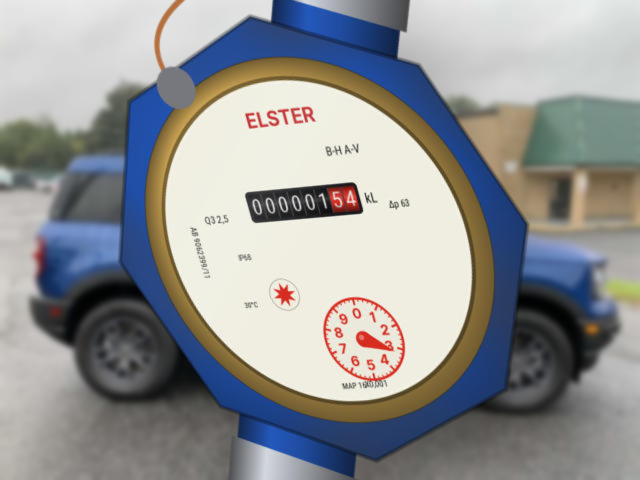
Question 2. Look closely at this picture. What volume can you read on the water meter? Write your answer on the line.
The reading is 1.543 kL
